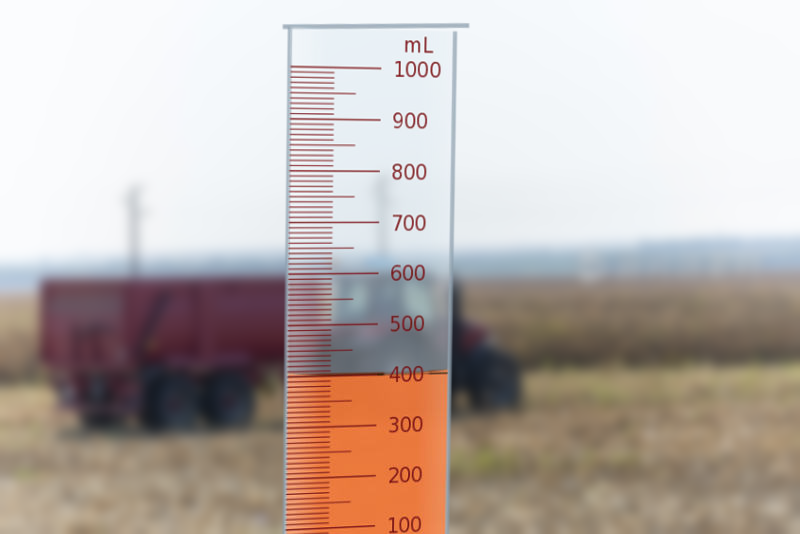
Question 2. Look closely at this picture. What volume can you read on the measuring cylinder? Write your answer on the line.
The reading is 400 mL
